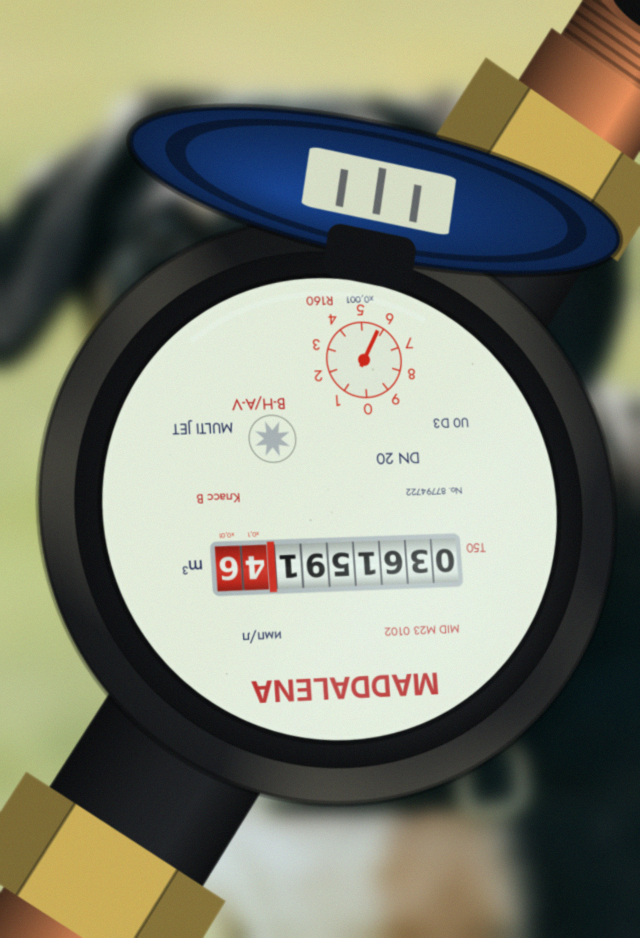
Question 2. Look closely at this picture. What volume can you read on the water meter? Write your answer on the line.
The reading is 361591.465 m³
